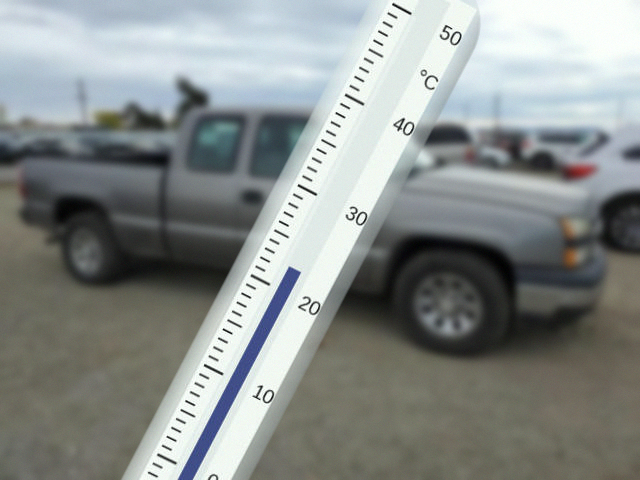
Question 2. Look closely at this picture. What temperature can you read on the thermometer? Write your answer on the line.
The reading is 22.5 °C
